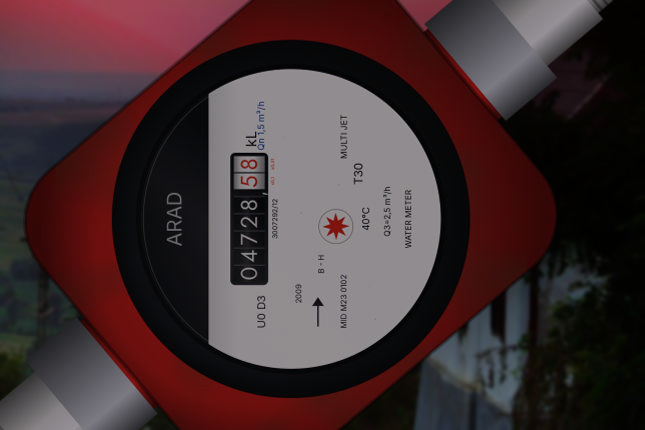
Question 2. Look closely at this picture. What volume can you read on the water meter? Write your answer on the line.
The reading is 4728.58 kL
